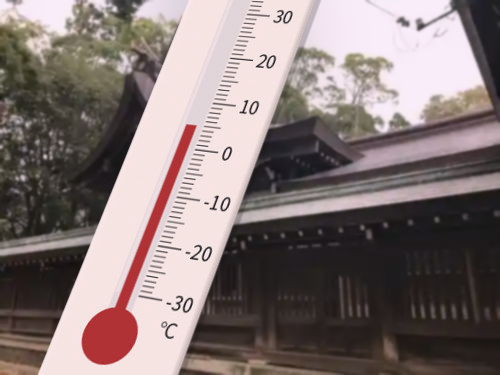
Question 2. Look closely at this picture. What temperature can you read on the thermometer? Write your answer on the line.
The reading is 5 °C
